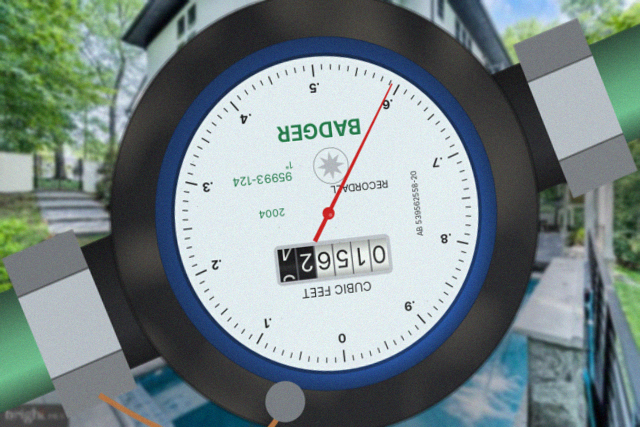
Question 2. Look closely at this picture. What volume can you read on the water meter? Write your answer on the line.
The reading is 15623.59 ft³
